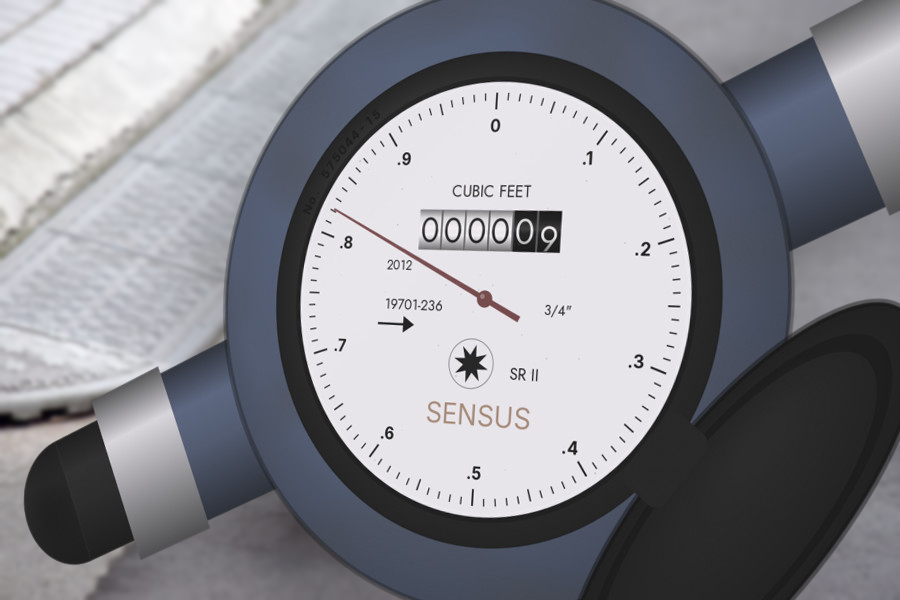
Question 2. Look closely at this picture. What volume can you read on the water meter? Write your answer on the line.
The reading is 8.82 ft³
